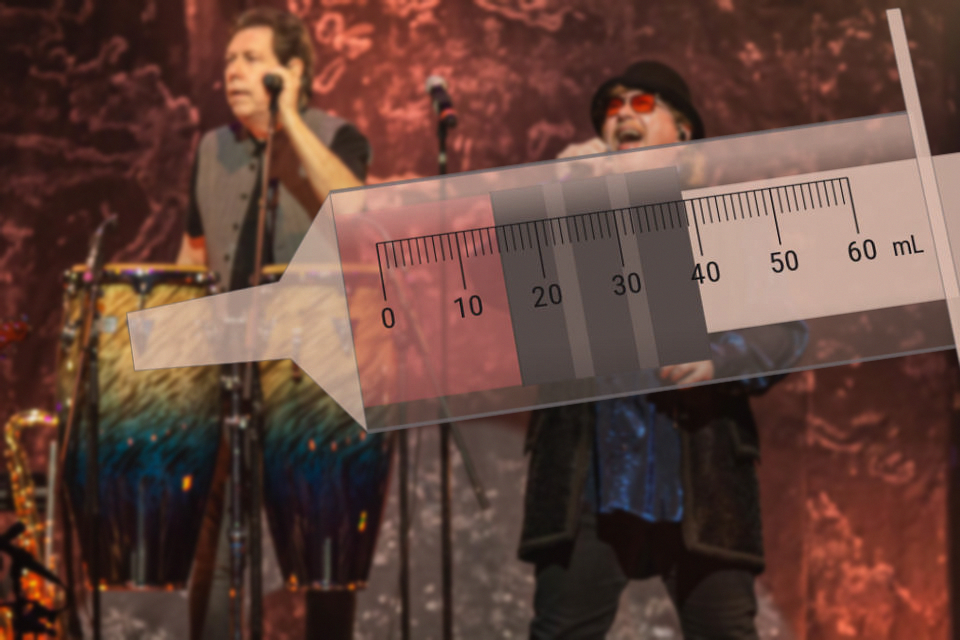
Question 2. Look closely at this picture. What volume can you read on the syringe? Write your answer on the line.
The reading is 15 mL
